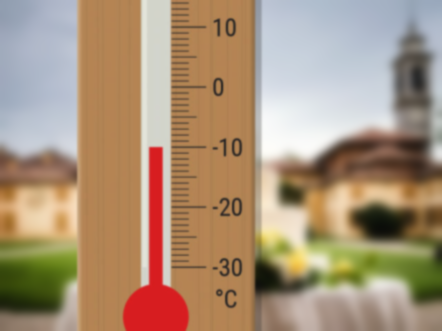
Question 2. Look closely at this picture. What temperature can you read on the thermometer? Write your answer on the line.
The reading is -10 °C
